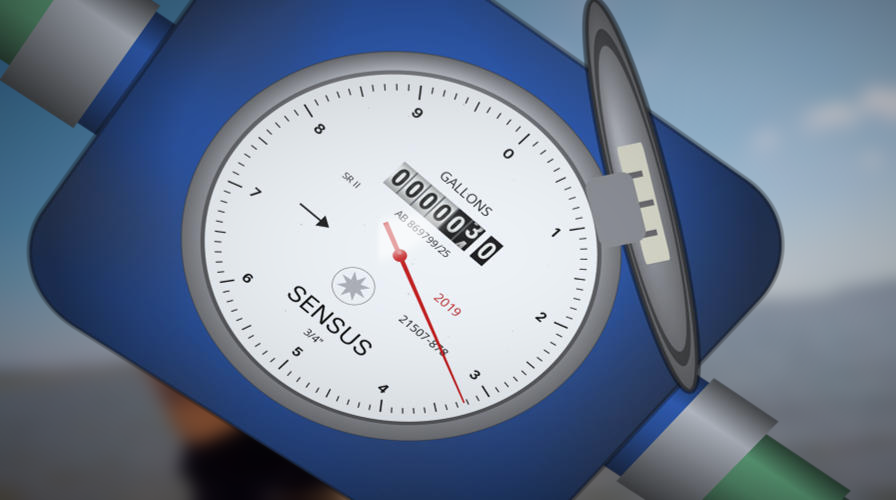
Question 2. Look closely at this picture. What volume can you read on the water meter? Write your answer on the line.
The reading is 33.2 gal
